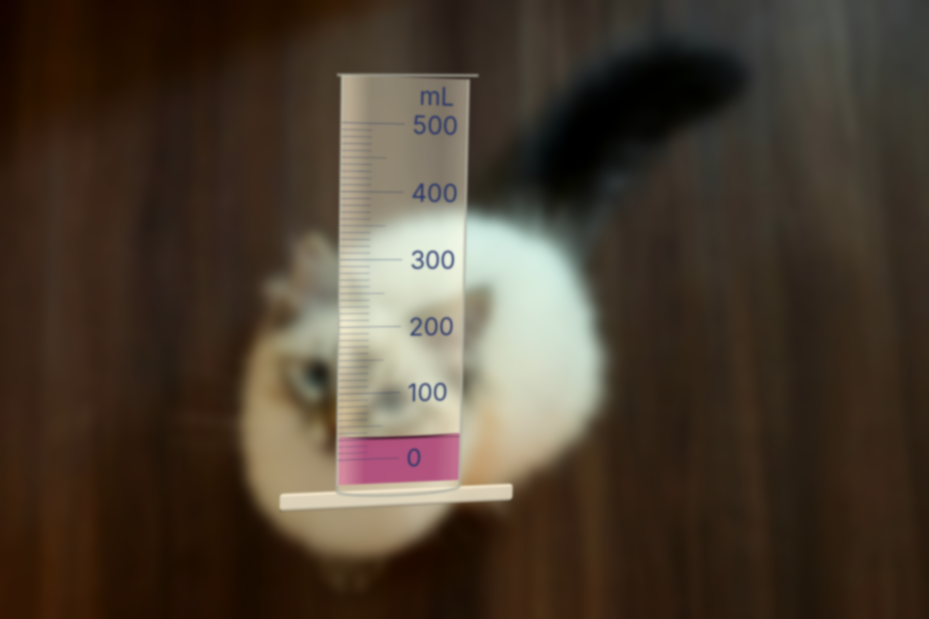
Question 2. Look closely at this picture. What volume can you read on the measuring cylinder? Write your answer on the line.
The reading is 30 mL
